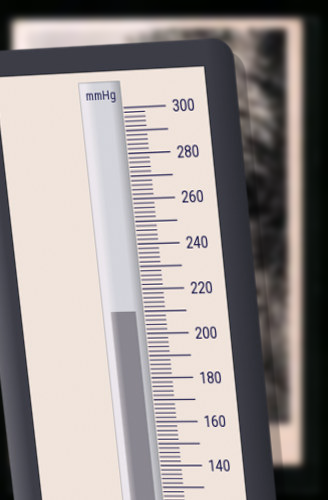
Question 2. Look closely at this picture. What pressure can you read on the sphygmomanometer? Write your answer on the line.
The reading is 210 mmHg
